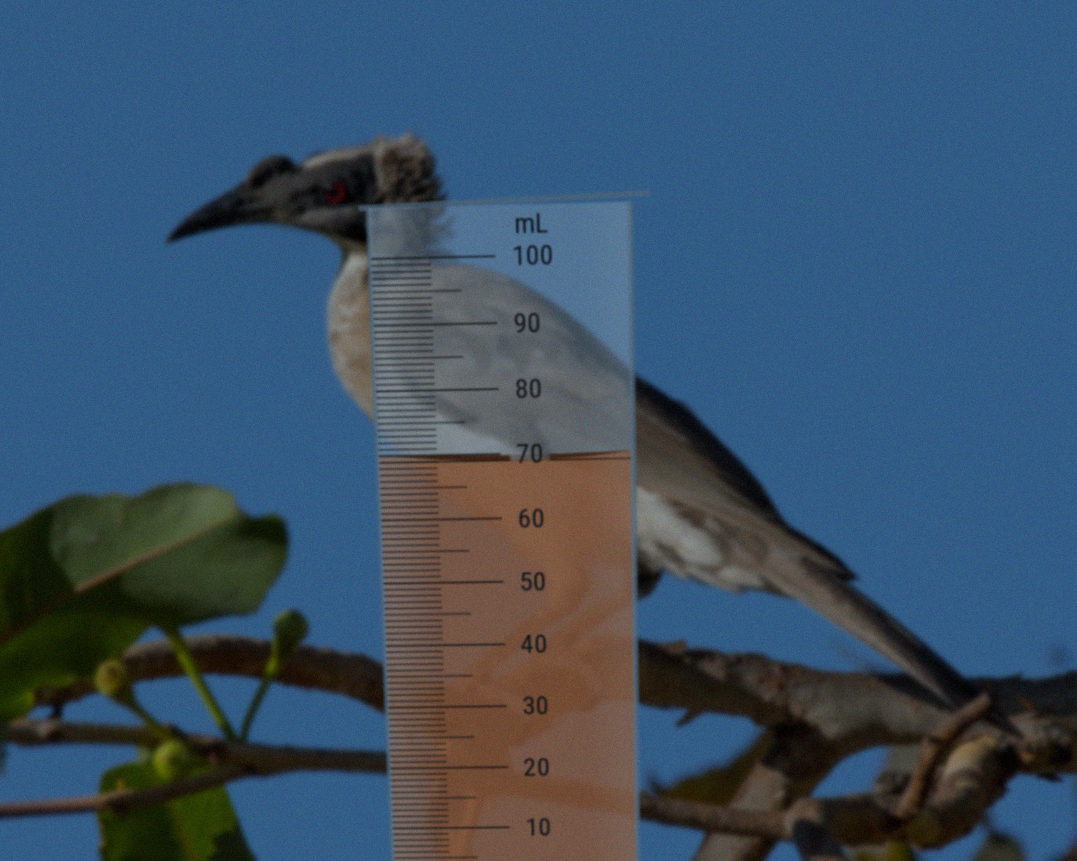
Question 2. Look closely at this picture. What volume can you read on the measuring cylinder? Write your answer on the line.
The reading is 69 mL
